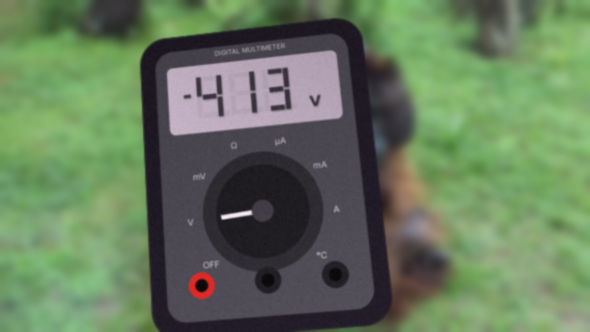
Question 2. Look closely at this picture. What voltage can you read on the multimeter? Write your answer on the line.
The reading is -413 V
